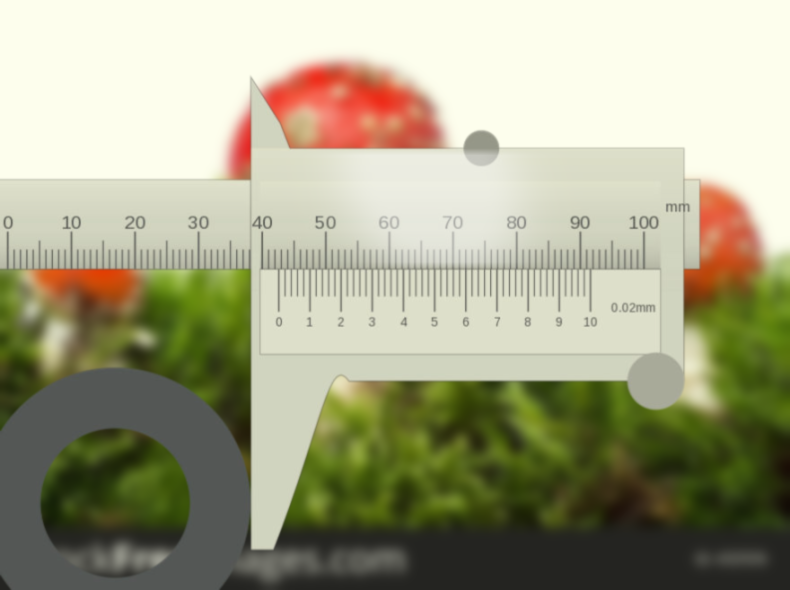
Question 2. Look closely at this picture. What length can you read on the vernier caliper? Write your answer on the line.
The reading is 42.6 mm
